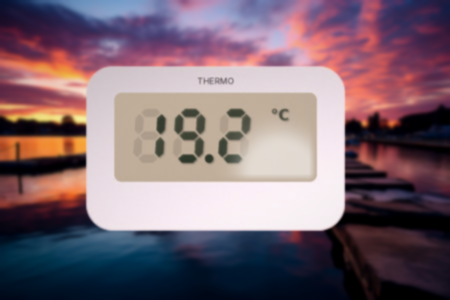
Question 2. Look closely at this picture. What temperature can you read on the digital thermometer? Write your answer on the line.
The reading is 19.2 °C
